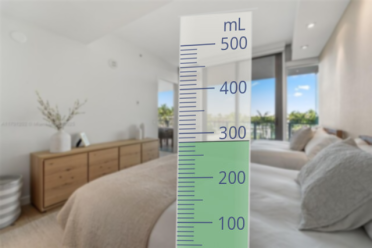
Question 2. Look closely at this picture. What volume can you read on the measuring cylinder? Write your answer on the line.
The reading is 280 mL
